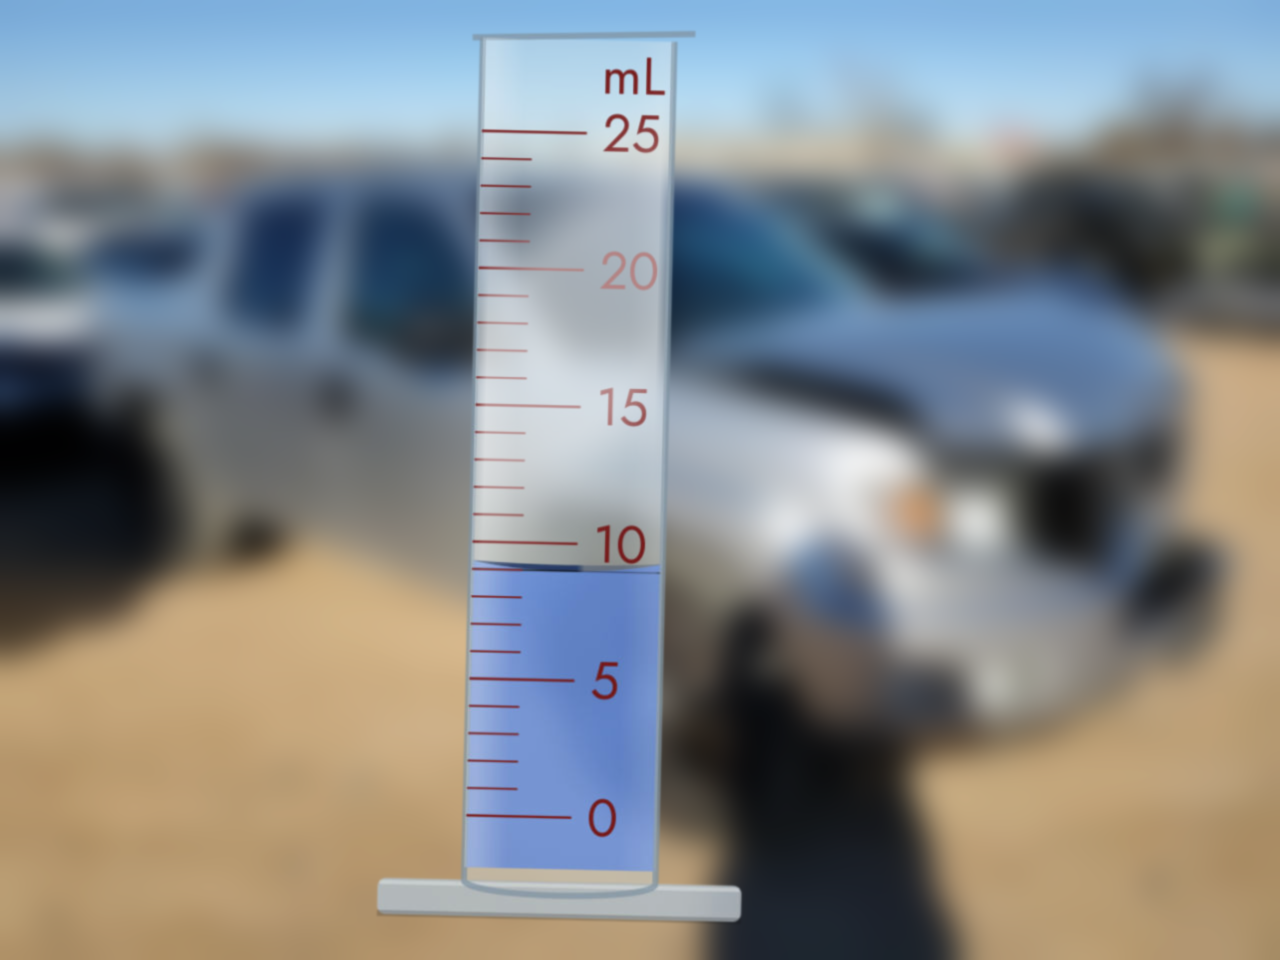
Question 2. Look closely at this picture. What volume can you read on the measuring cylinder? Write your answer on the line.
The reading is 9 mL
